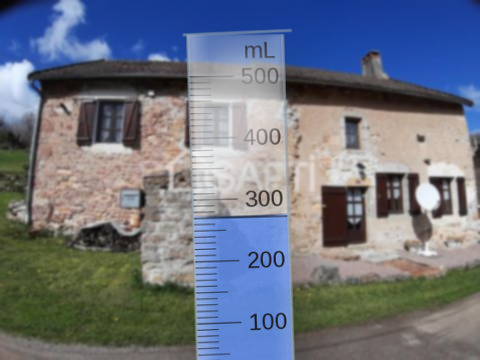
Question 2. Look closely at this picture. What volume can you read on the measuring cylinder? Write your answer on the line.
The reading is 270 mL
